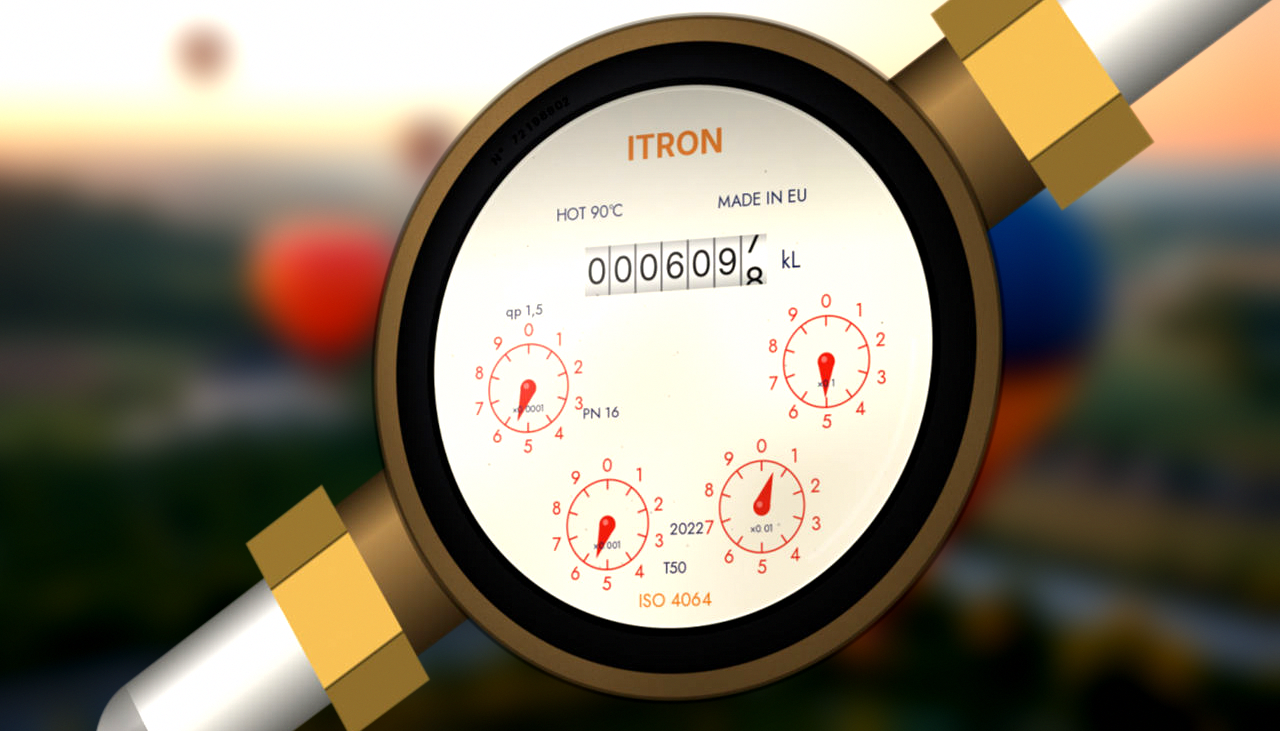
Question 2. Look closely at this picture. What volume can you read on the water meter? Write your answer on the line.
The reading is 6097.5055 kL
